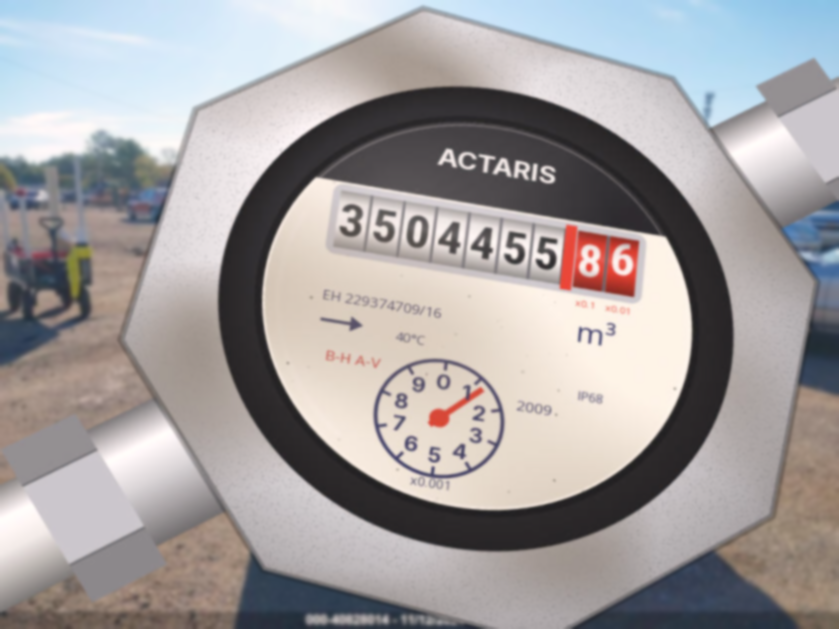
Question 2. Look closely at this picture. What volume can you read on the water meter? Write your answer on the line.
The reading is 3504455.861 m³
